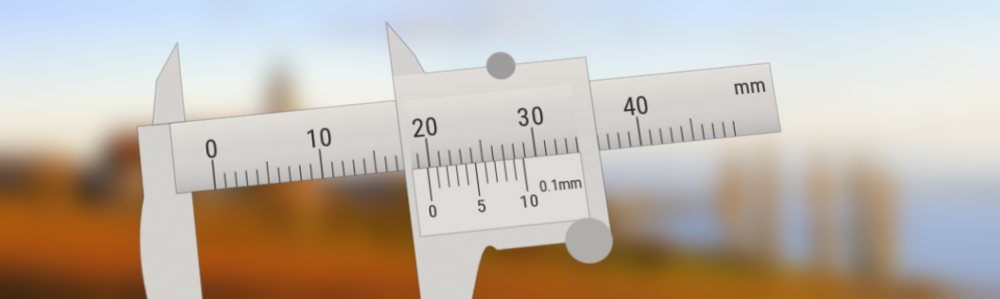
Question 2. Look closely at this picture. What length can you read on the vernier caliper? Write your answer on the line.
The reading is 19.8 mm
